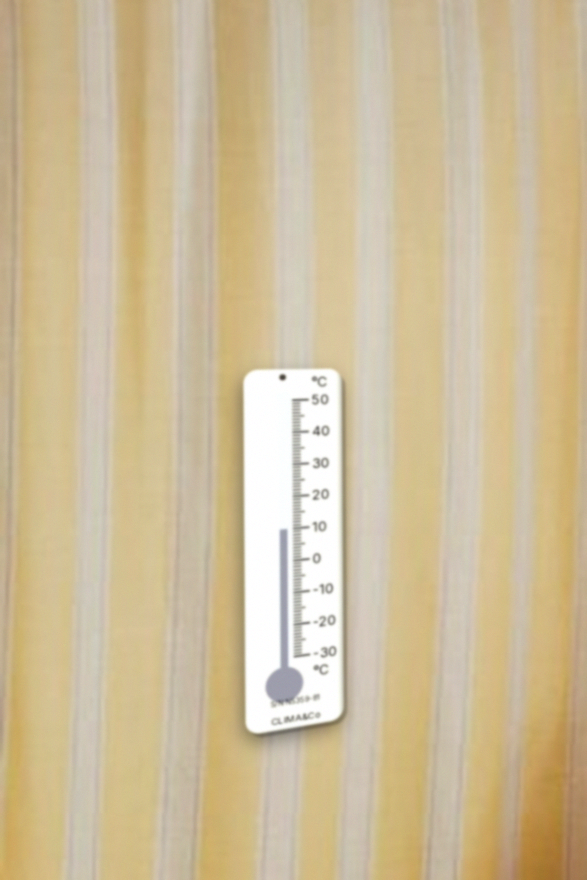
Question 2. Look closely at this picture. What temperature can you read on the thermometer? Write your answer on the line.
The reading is 10 °C
